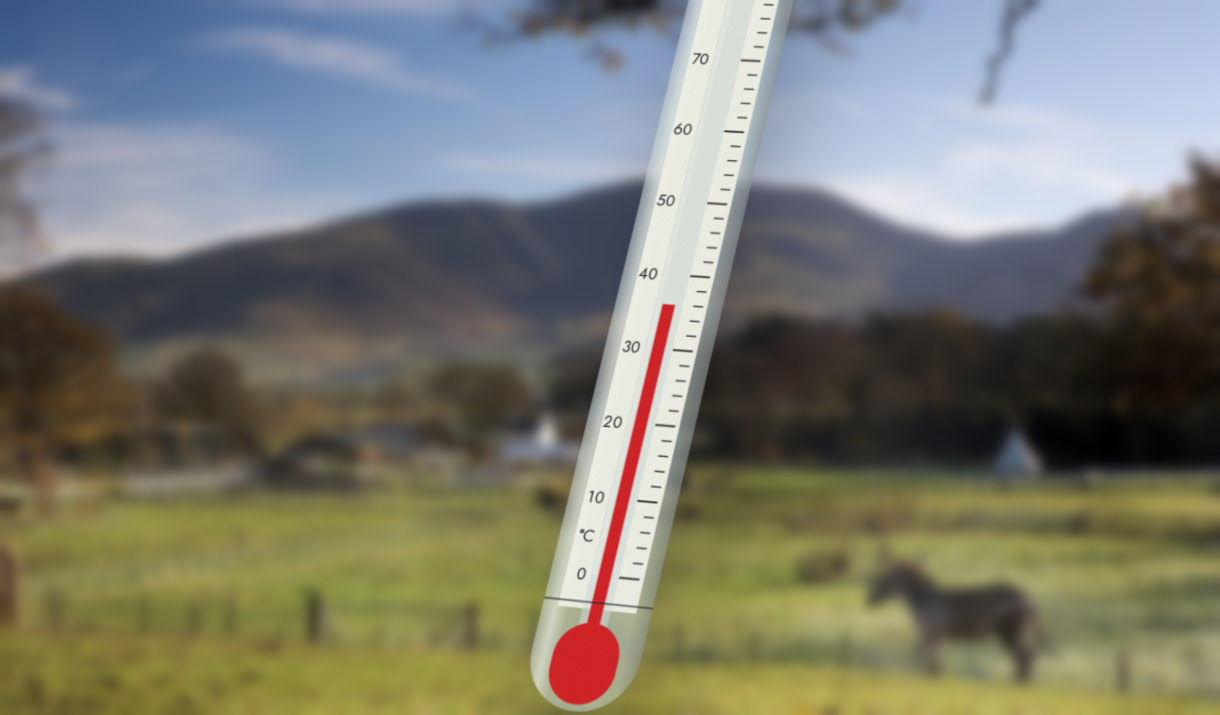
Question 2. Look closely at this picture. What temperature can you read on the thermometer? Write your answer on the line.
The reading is 36 °C
